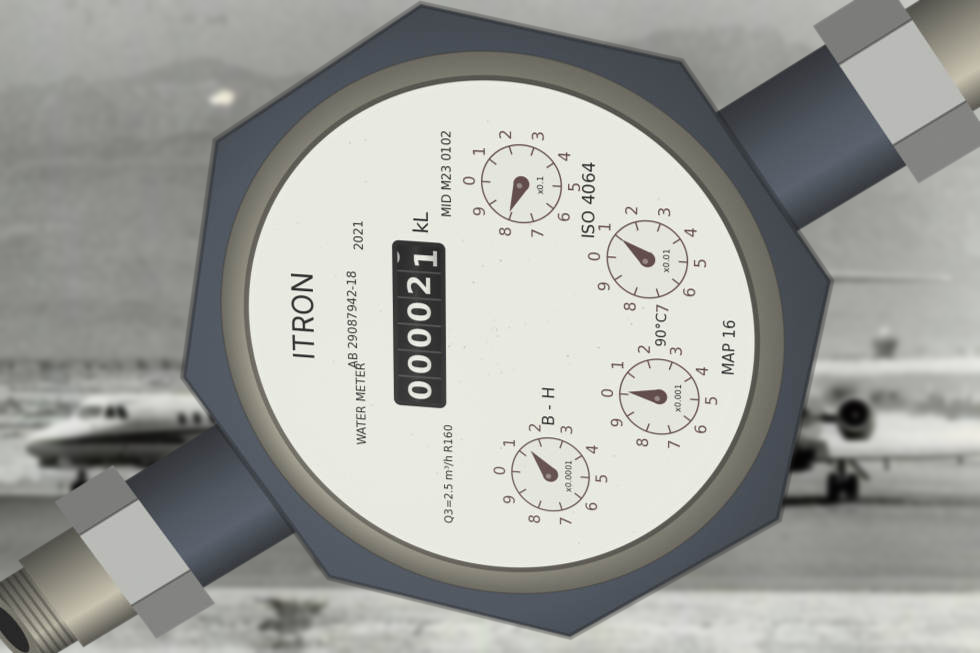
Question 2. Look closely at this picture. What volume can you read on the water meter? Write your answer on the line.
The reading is 20.8101 kL
